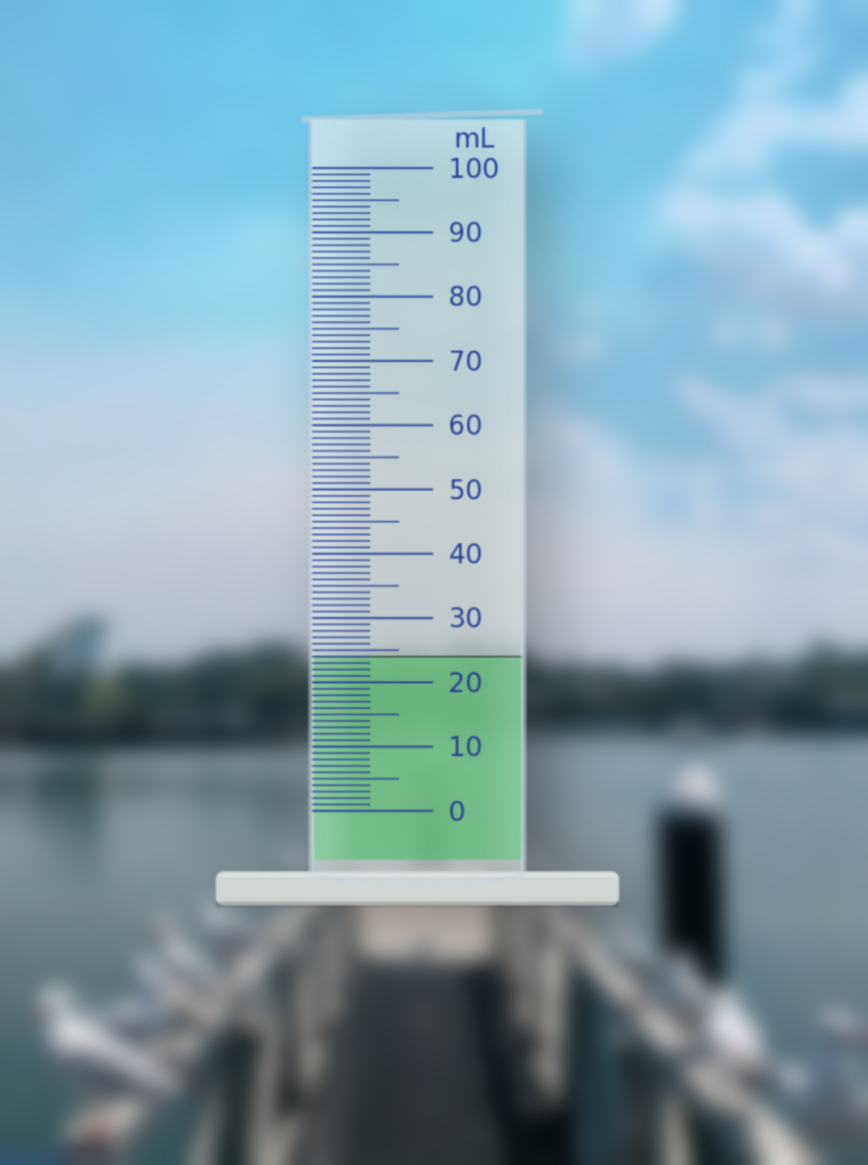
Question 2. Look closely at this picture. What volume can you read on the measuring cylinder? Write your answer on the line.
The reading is 24 mL
